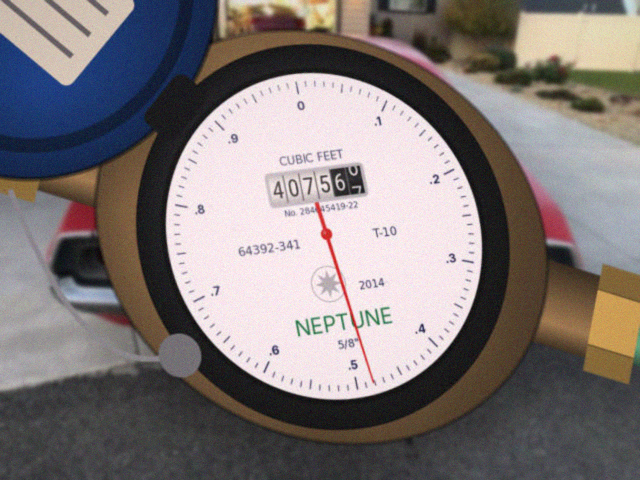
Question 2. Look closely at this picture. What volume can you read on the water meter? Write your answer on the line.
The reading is 407566.48 ft³
